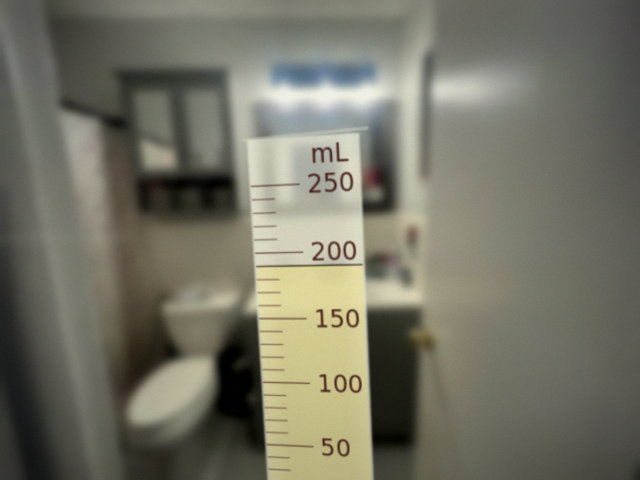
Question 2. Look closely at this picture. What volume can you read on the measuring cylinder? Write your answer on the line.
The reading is 190 mL
